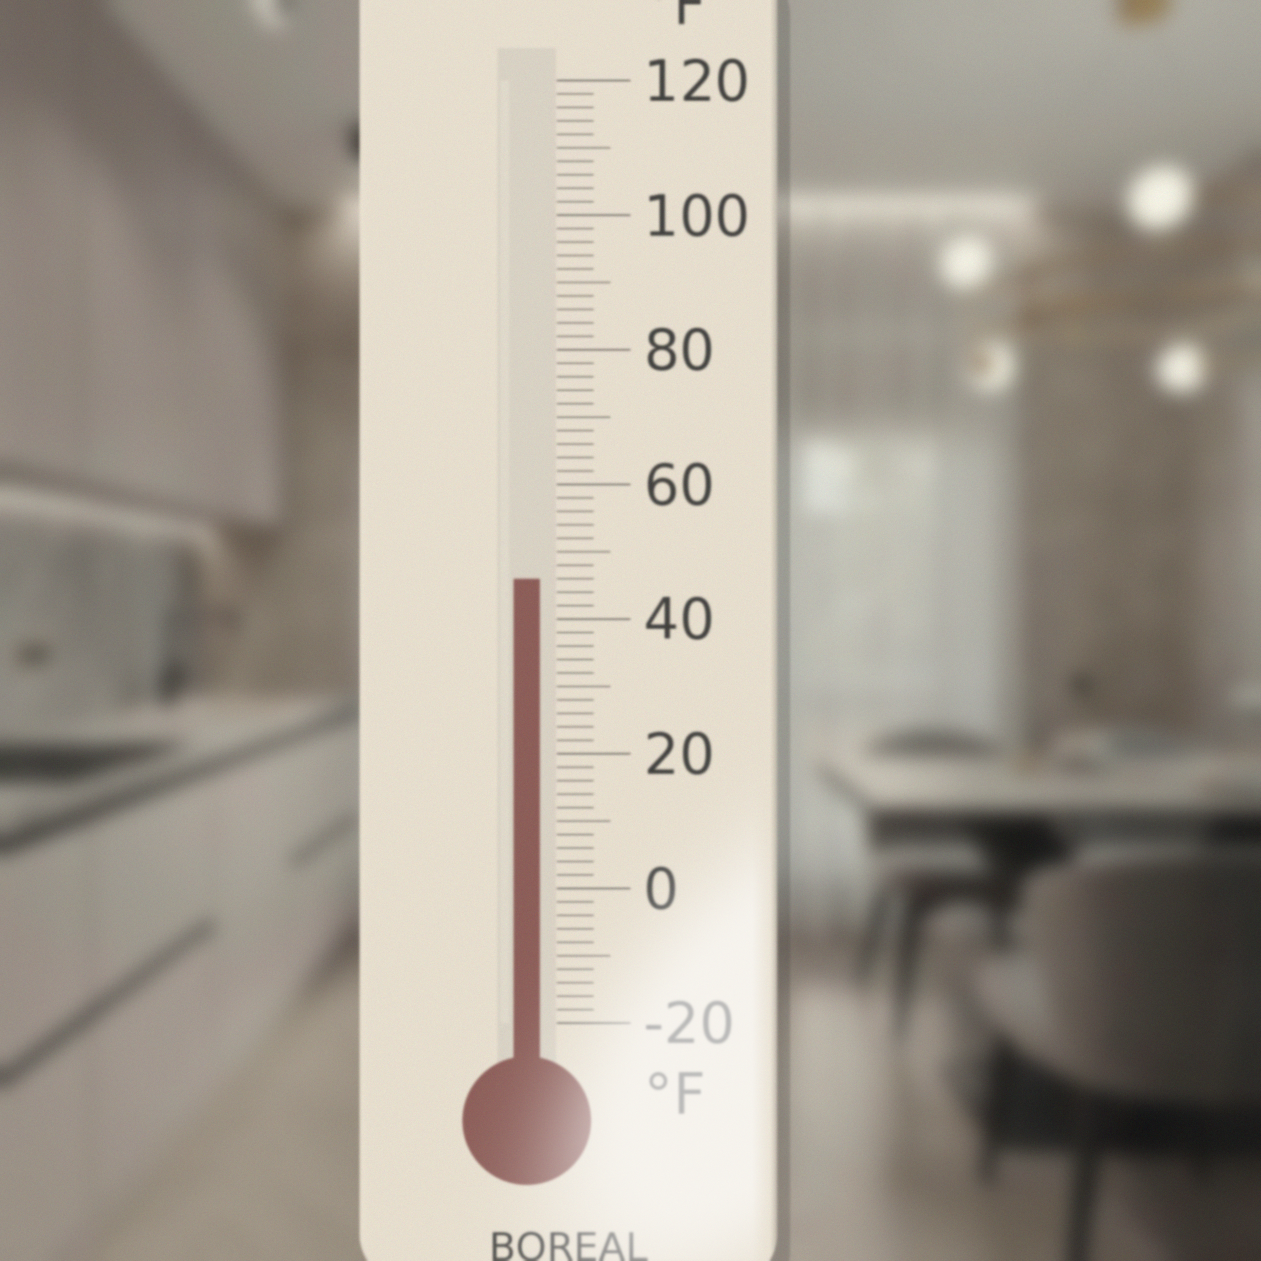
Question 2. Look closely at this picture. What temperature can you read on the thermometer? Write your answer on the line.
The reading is 46 °F
